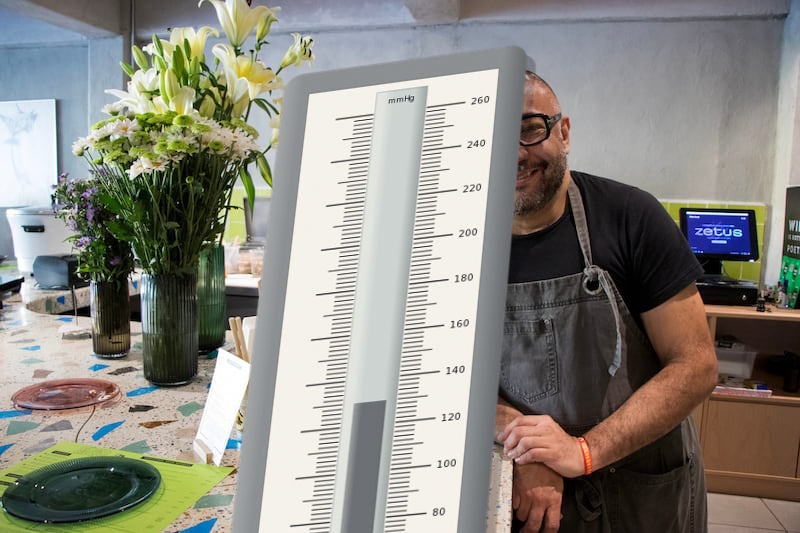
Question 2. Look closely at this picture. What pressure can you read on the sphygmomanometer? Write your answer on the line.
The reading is 130 mmHg
